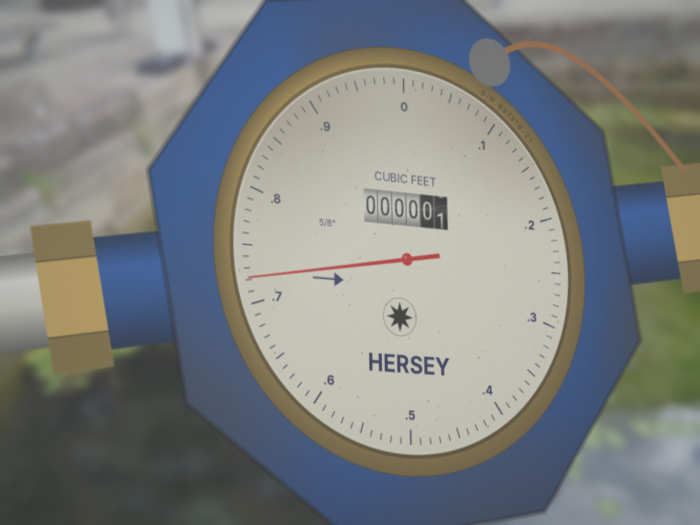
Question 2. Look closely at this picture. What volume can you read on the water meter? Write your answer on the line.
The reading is 0.72 ft³
